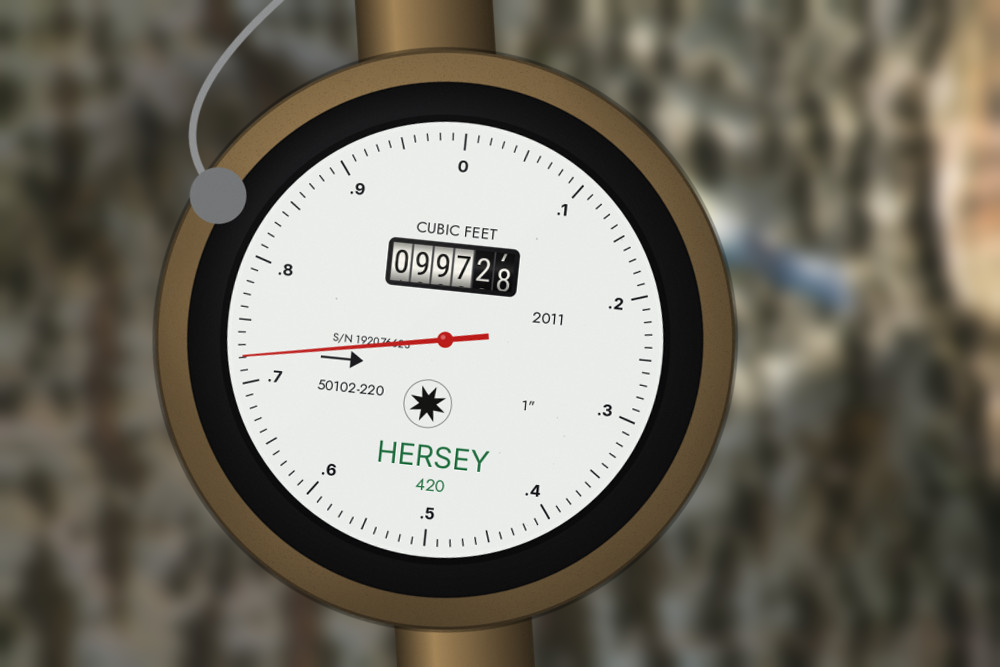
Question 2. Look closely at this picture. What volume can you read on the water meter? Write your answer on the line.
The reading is 99727.72 ft³
